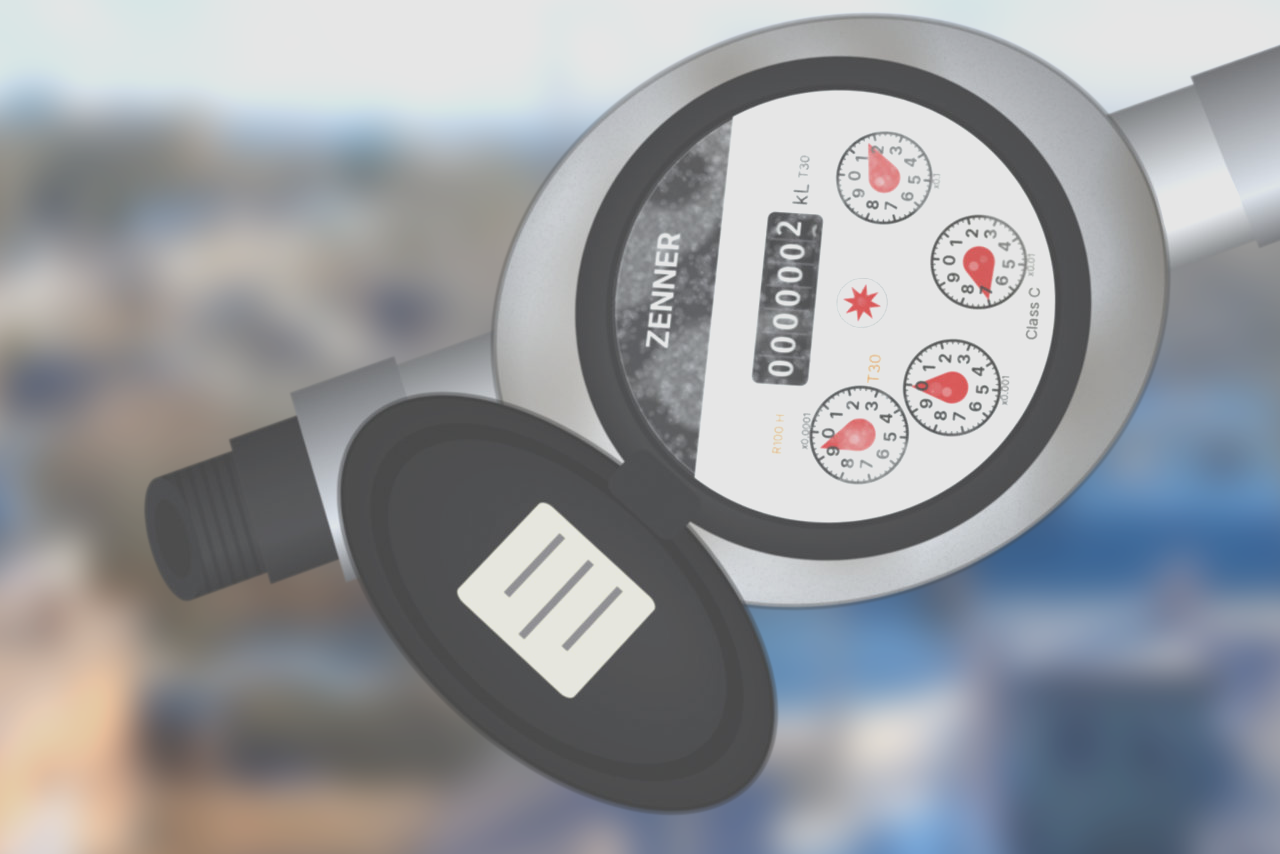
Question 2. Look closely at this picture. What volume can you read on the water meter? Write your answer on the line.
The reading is 2.1699 kL
